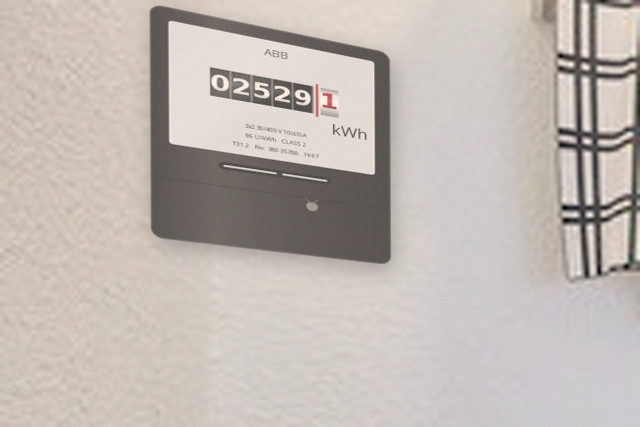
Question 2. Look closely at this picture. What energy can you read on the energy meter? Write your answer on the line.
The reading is 2529.1 kWh
